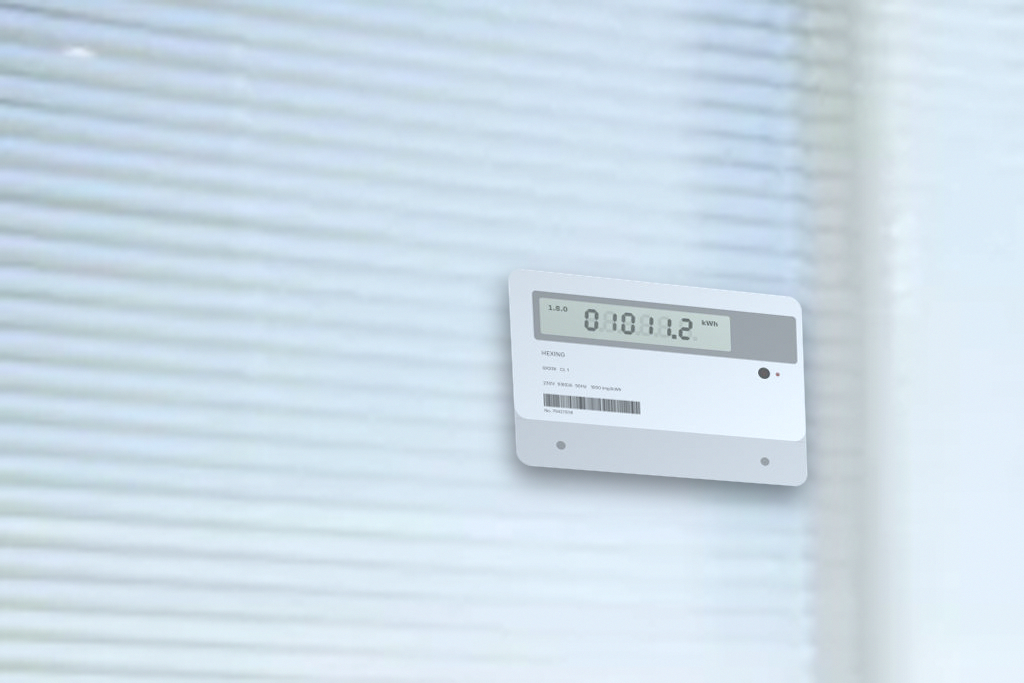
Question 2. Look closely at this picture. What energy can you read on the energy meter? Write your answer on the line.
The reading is 1011.2 kWh
